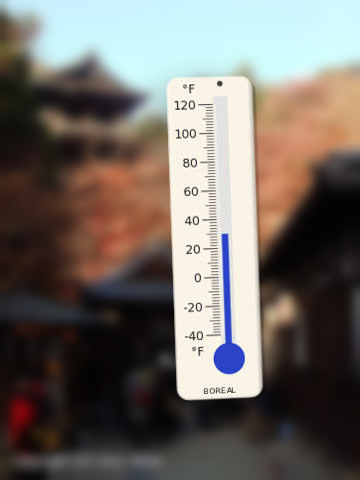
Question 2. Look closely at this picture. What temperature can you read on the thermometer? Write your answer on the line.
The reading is 30 °F
